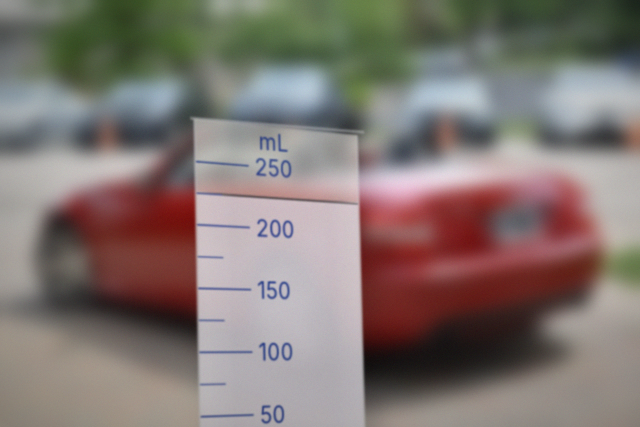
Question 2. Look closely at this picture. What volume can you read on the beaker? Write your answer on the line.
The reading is 225 mL
